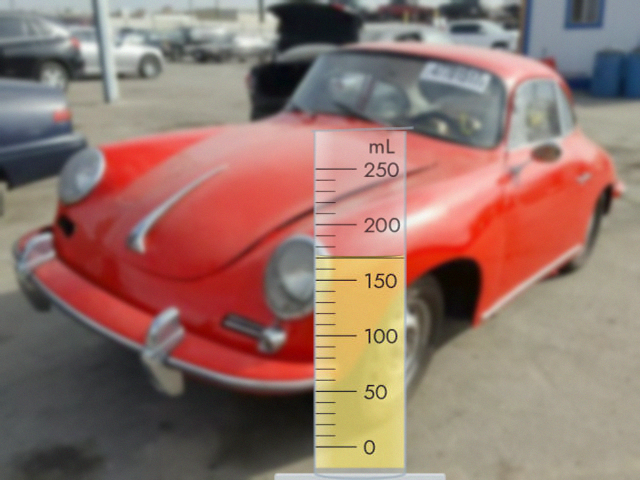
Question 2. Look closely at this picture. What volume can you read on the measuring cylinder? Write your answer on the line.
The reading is 170 mL
